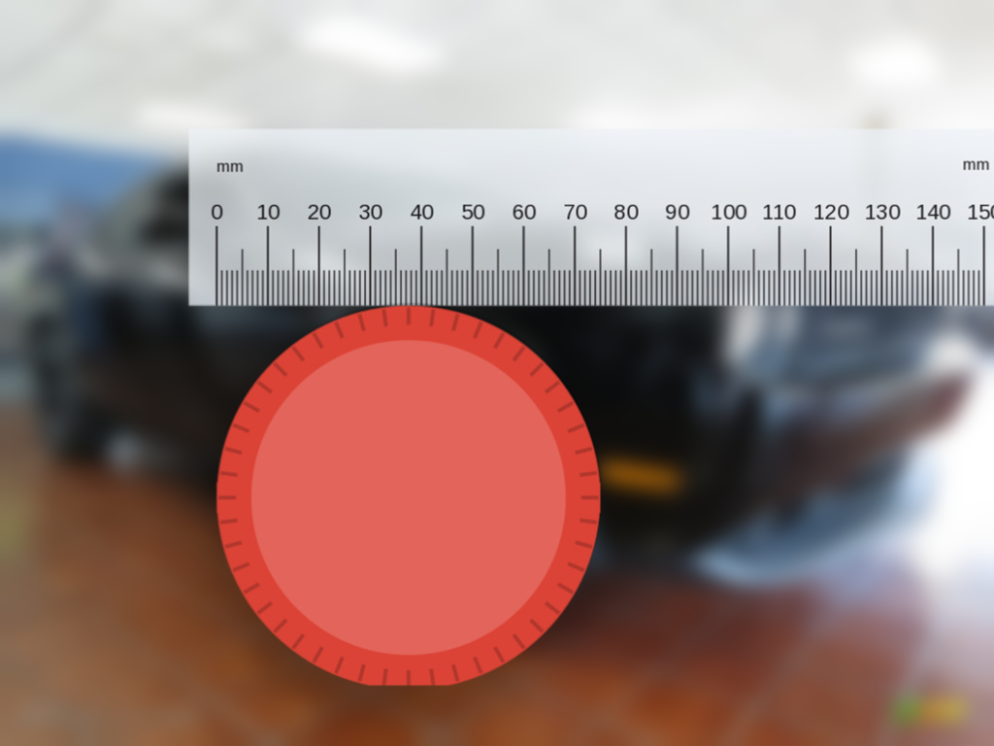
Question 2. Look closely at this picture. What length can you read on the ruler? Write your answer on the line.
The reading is 75 mm
